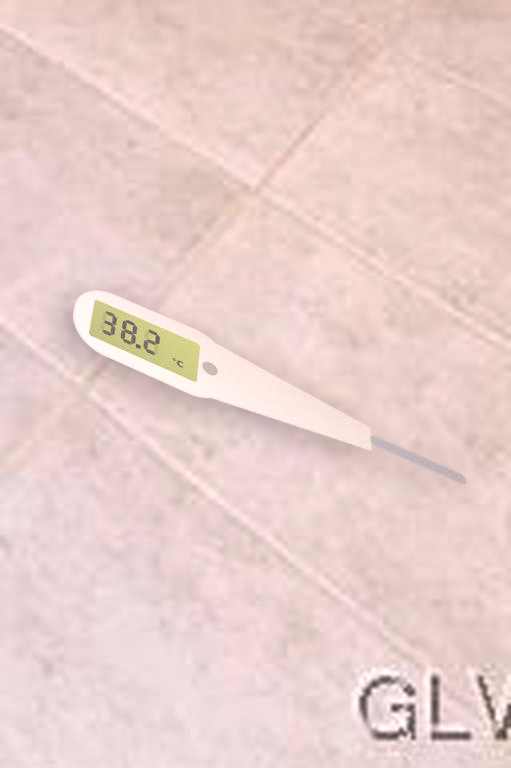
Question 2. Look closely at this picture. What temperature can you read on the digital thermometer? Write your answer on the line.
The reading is 38.2 °C
